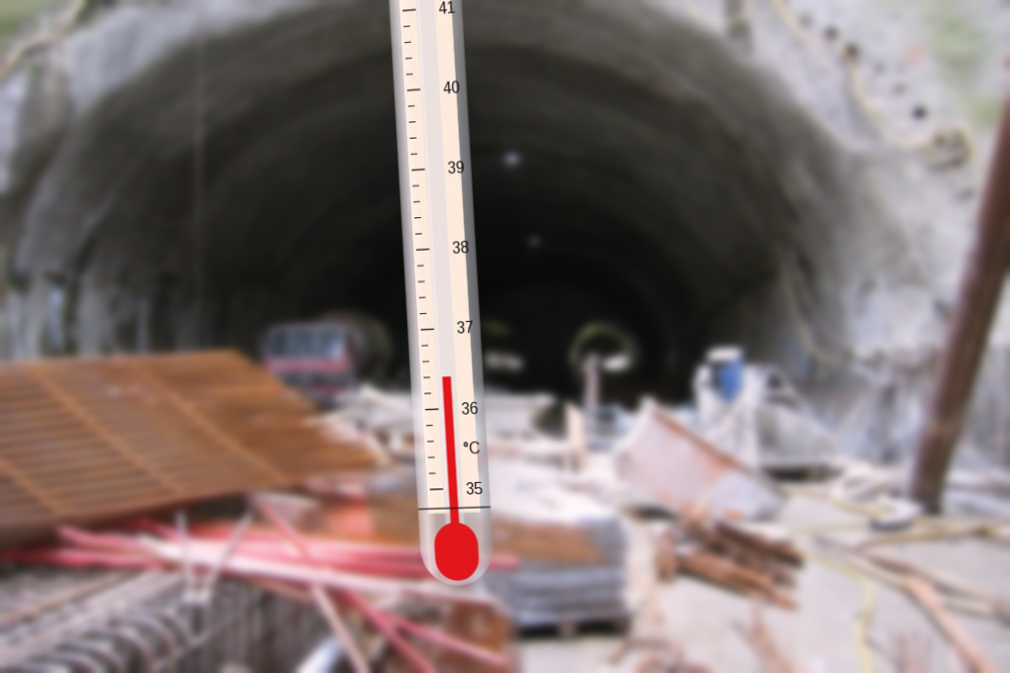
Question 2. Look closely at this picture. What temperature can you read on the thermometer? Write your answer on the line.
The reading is 36.4 °C
